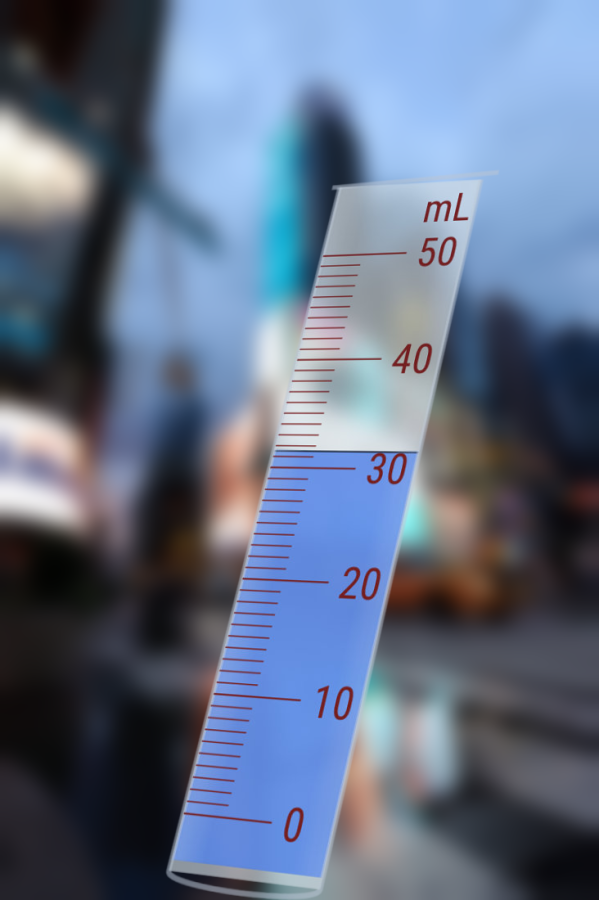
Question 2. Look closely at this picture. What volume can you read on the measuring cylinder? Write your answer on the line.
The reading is 31.5 mL
